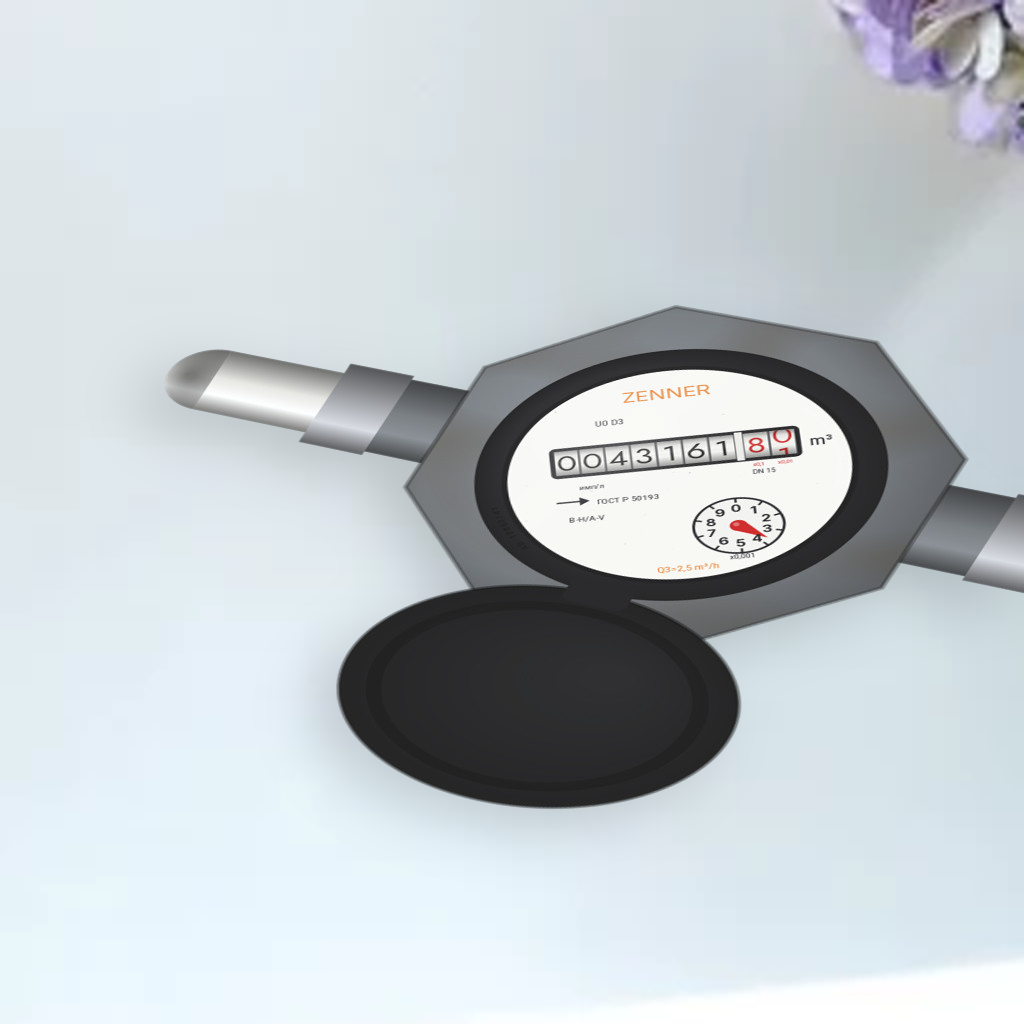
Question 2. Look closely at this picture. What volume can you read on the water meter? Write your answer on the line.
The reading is 43161.803 m³
